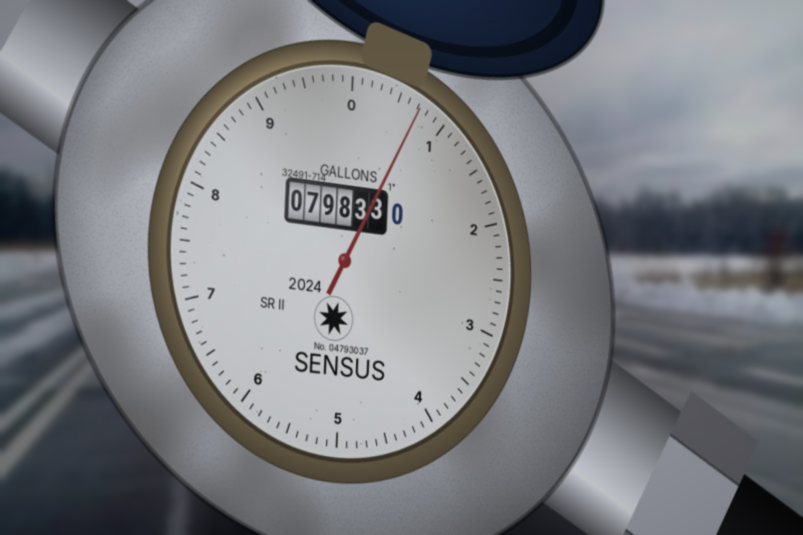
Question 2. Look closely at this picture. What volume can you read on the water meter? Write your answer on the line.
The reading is 798330.7 gal
